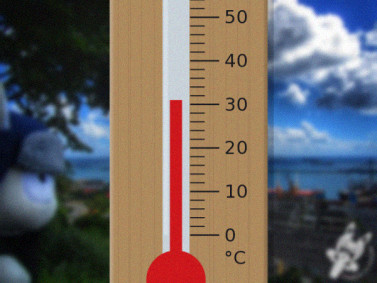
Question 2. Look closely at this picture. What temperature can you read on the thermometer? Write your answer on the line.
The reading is 31 °C
